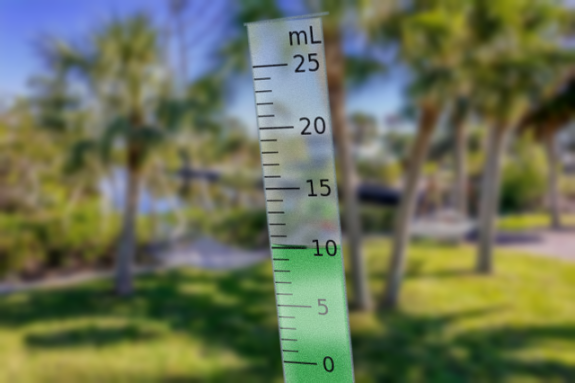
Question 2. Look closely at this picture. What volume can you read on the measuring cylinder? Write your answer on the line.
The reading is 10 mL
